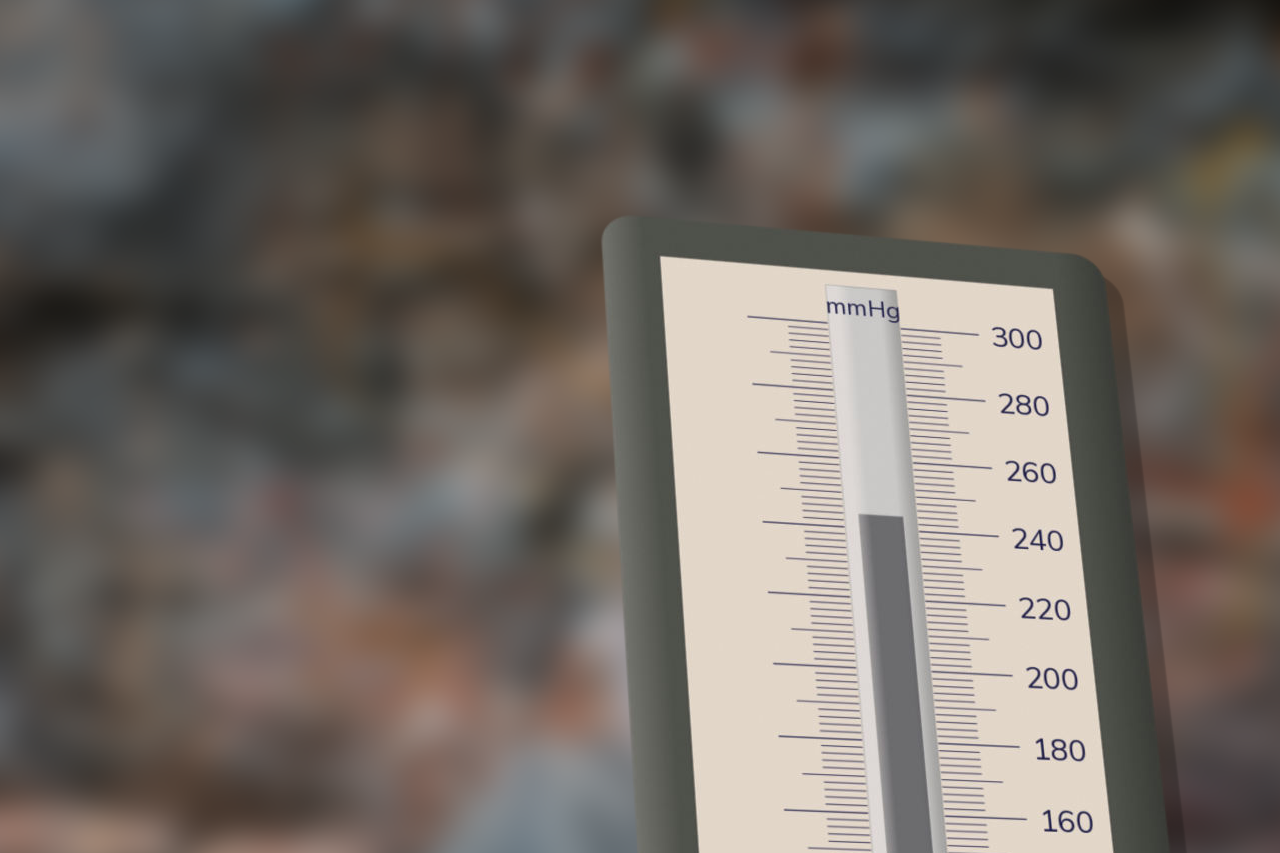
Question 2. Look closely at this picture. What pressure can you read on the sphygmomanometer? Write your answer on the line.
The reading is 244 mmHg
